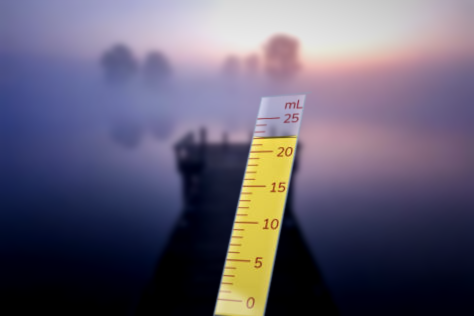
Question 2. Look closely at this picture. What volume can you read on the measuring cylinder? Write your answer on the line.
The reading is 22 mL
